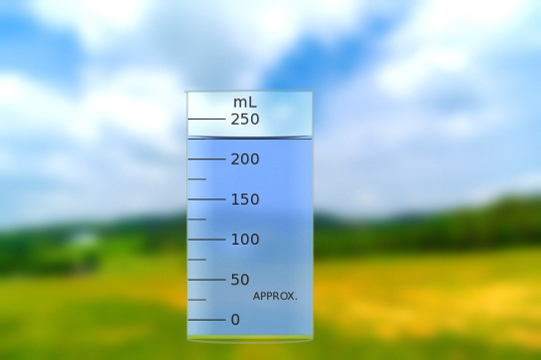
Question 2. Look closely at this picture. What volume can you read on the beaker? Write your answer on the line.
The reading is 225 mL
